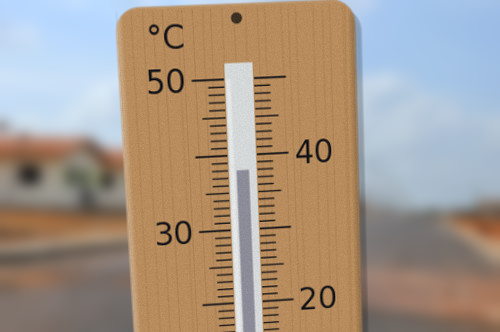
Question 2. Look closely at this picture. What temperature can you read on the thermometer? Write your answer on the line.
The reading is 38 °C
